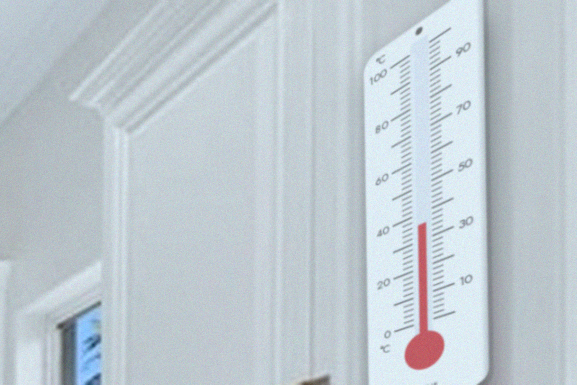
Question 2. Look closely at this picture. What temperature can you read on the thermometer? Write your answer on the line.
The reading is 36 °C
